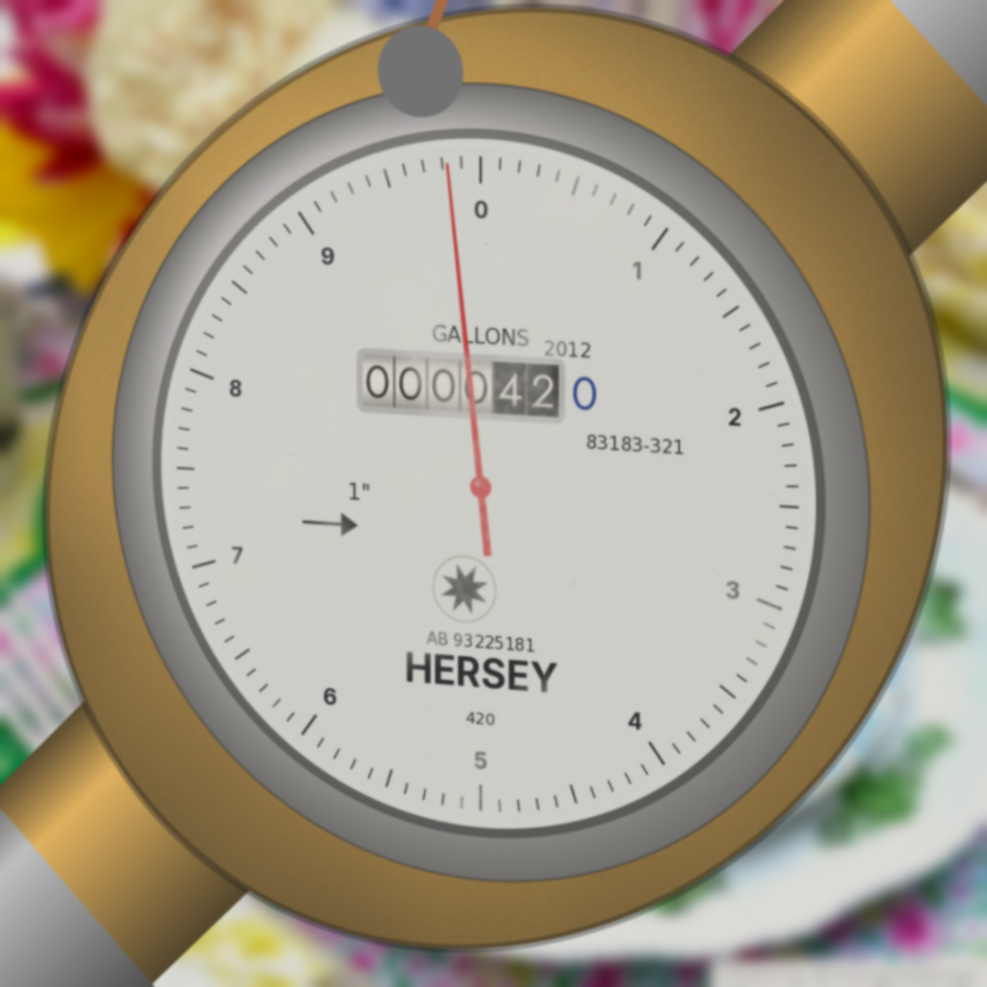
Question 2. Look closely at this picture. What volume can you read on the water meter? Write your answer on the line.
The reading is 419.8 gal
